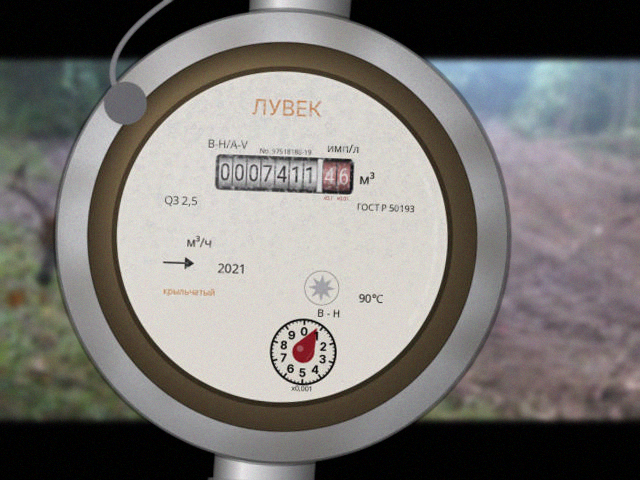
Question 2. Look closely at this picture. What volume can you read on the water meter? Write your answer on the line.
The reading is 7411.460 m³
